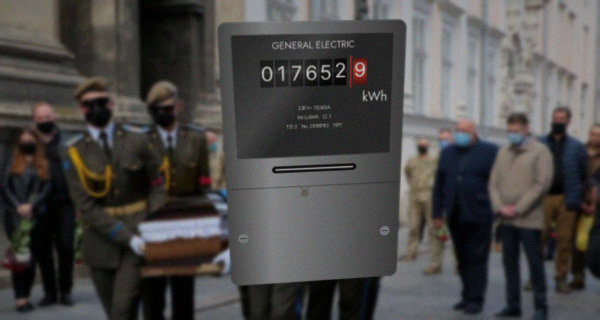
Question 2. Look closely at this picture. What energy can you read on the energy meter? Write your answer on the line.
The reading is 17652.9 kWh
